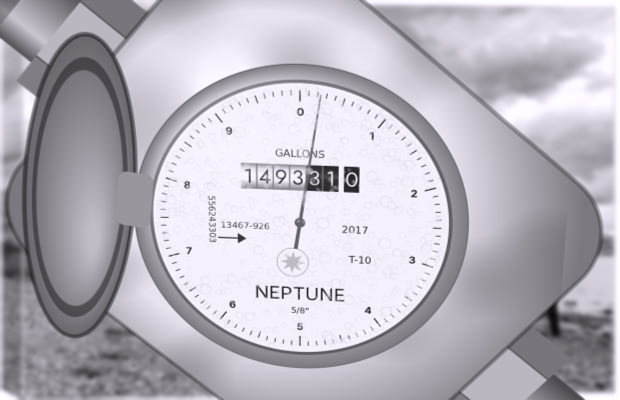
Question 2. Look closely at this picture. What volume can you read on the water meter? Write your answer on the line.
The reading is 1493310.2 gal
